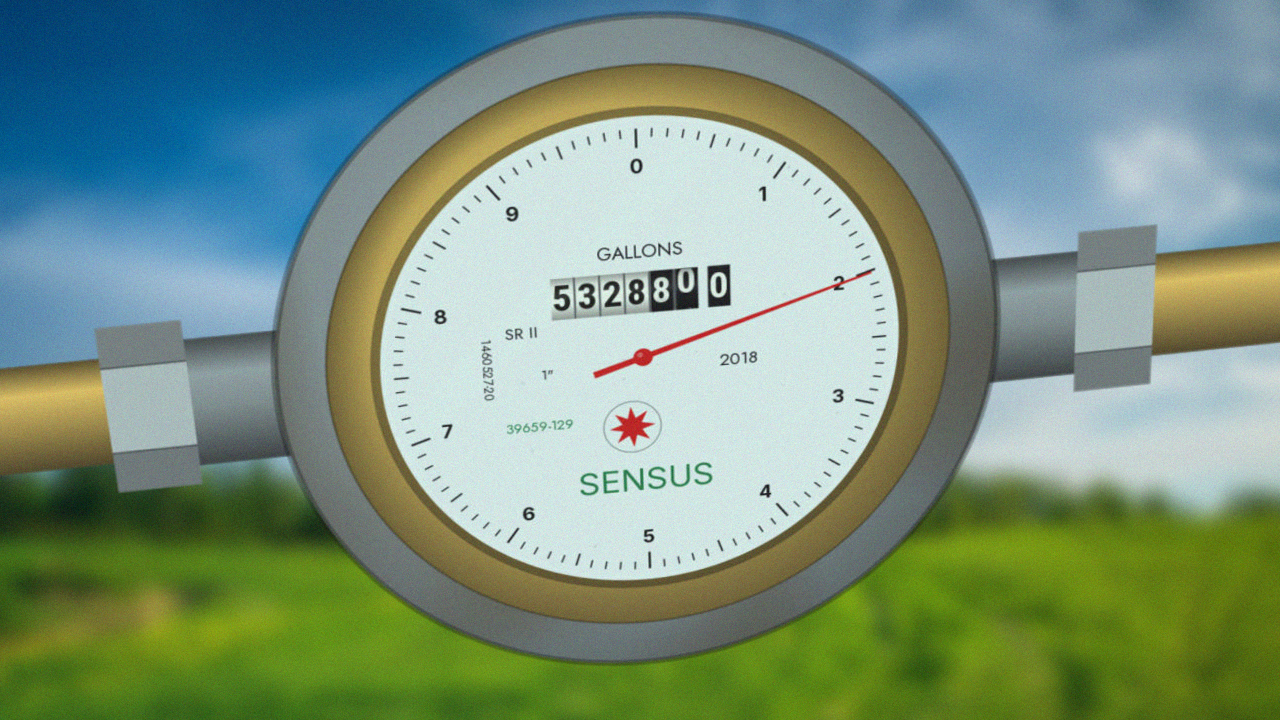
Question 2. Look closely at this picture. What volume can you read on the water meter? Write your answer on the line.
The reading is 5328802.0 gal
